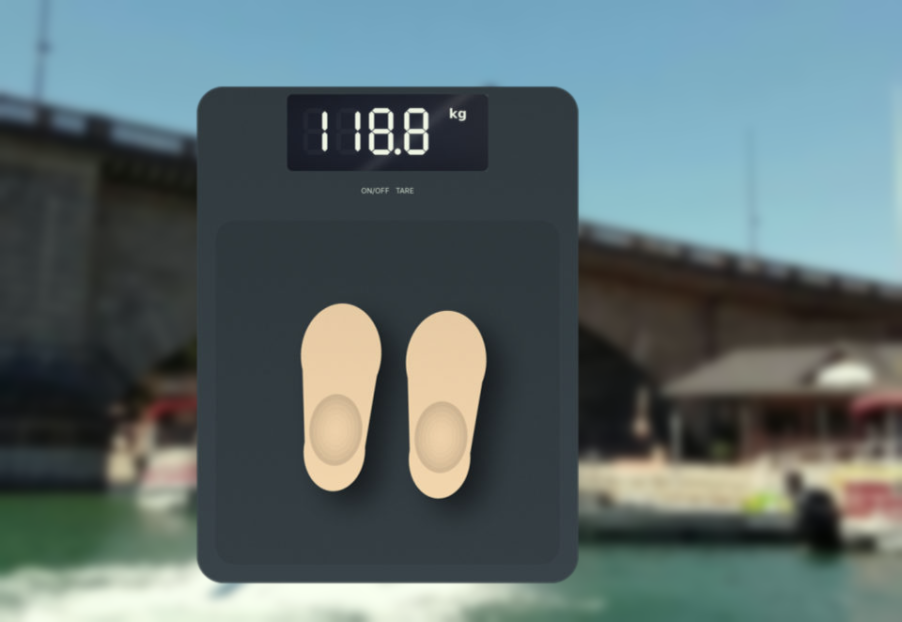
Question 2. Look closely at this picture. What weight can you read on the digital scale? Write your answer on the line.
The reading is 118.8 kg
